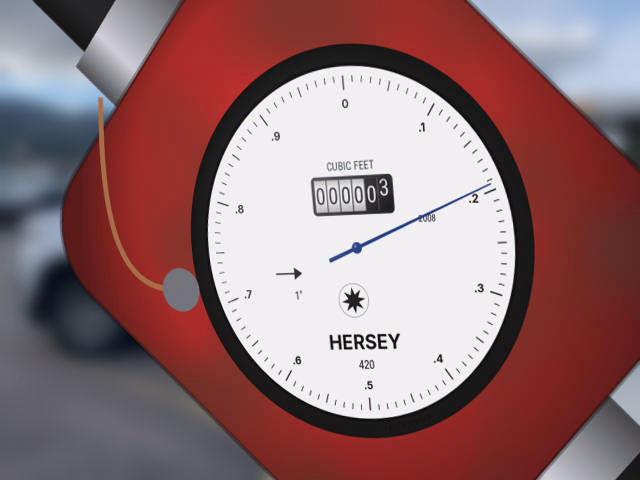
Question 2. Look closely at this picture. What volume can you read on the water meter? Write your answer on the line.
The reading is 3.19 ft³
